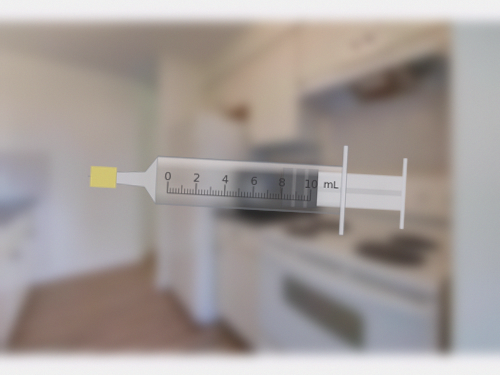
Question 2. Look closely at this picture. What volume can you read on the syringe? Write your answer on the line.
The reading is 8 mL
